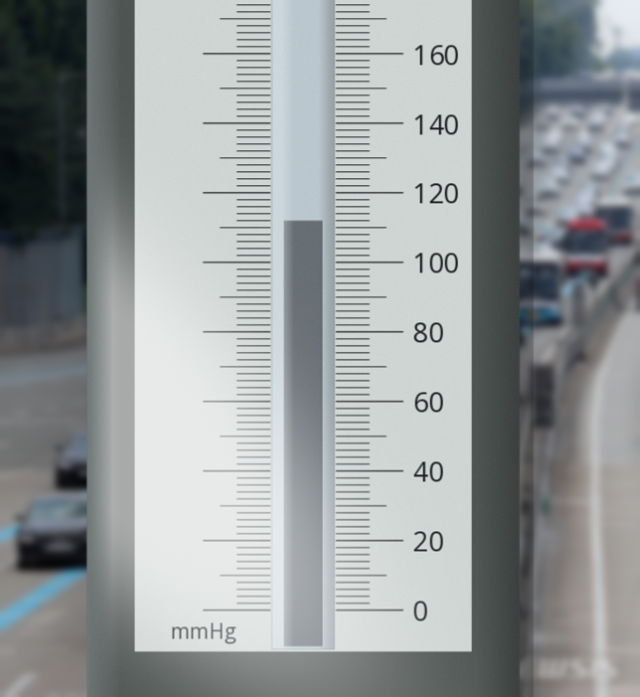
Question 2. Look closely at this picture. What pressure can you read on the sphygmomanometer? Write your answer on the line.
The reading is 112 mmHg
